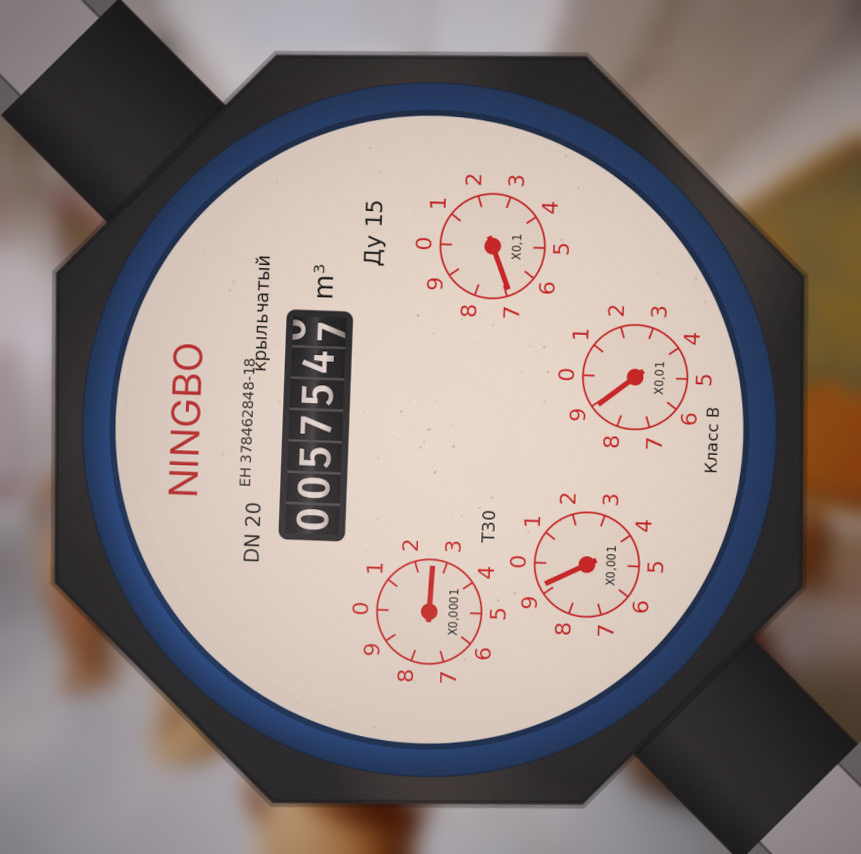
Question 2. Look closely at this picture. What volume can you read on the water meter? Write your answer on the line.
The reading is 57546.6892 m³
